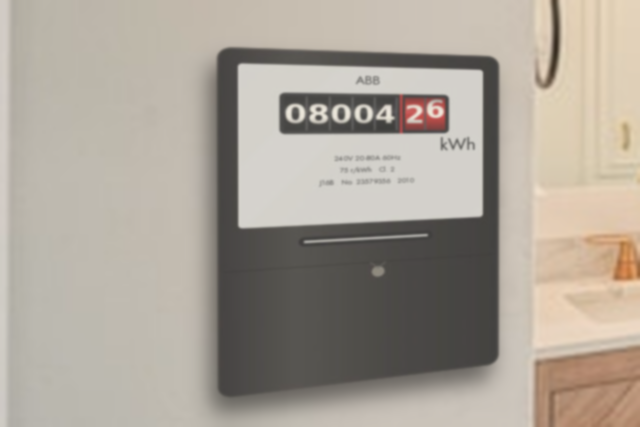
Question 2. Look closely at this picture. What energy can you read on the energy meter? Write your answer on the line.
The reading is 8004.26 kWh
